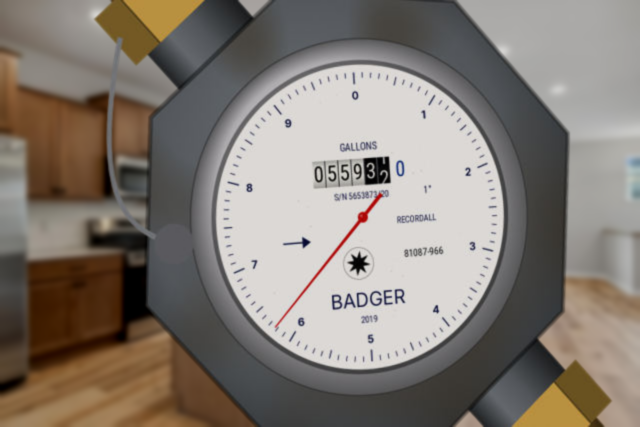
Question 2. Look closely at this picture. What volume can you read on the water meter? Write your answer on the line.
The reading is 559316.2 gal
